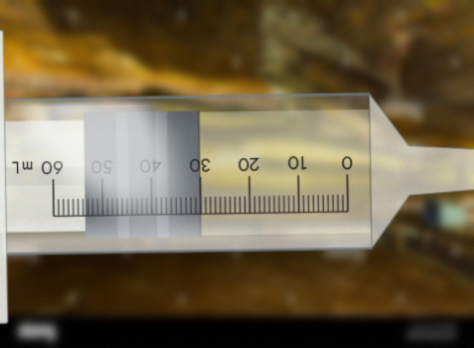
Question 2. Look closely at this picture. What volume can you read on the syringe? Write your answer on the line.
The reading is 30 mL
